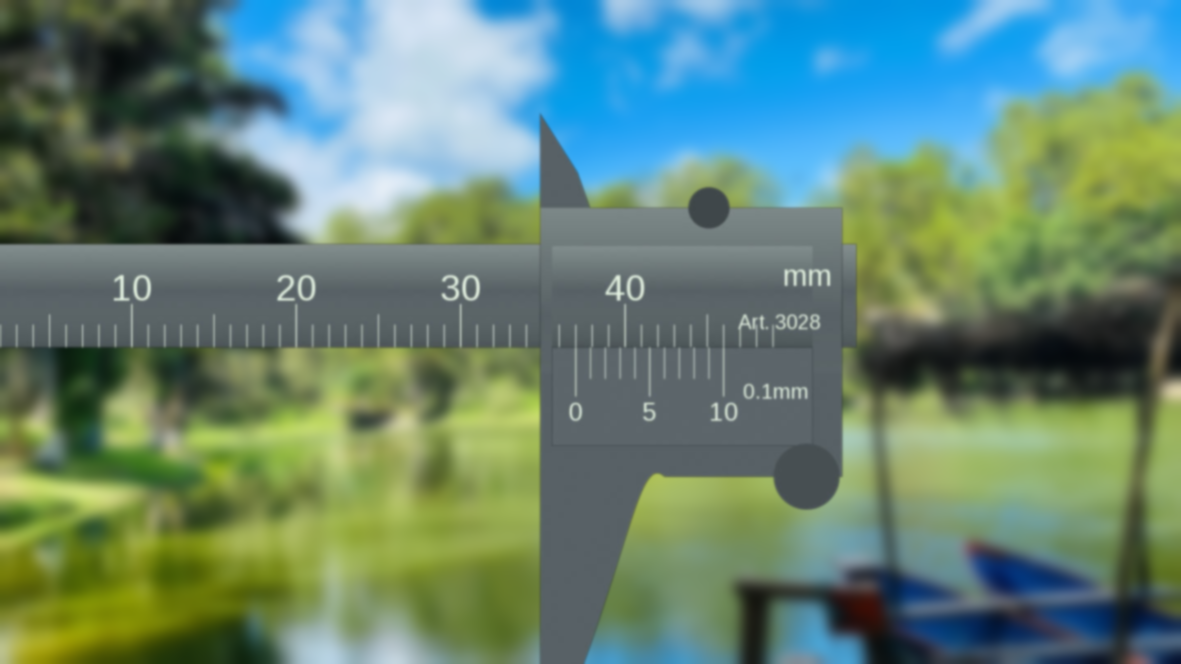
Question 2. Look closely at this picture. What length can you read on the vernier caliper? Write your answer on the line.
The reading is 37.0 mm
